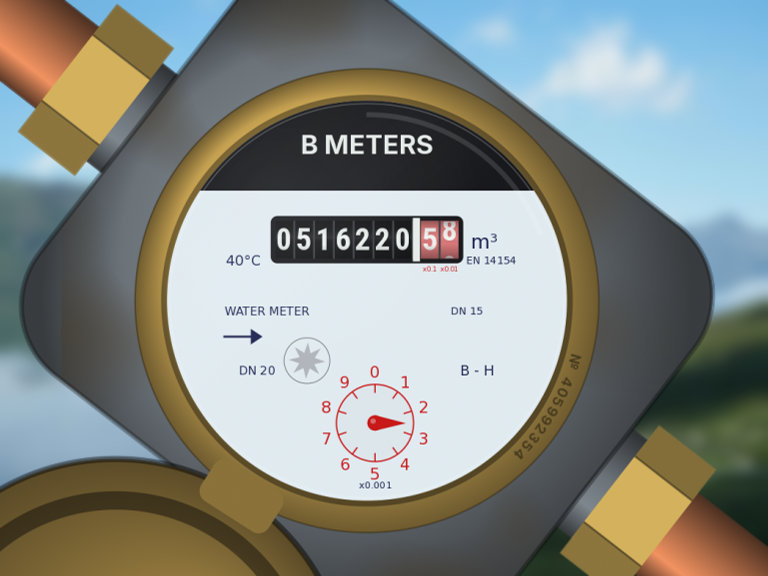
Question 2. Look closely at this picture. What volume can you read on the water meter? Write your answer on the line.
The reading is 516220.582 m³
